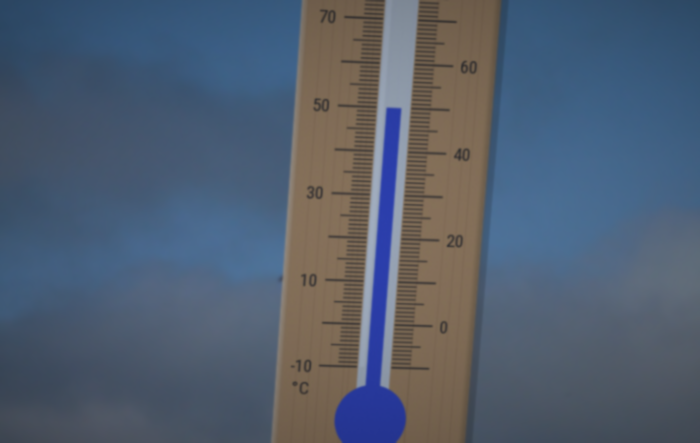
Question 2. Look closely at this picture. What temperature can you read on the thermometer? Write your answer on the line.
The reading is 50 °C
